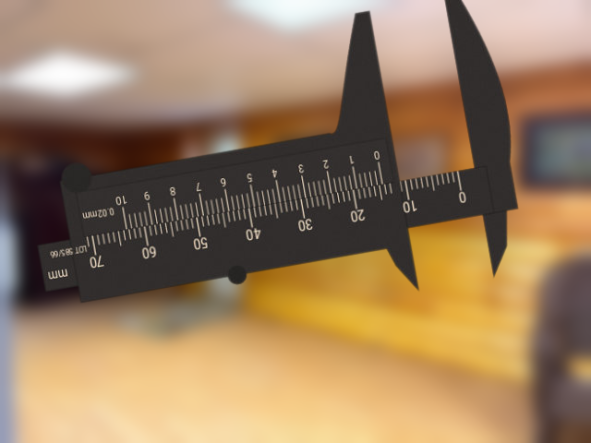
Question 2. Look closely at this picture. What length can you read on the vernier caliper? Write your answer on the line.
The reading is 14.4 mm
